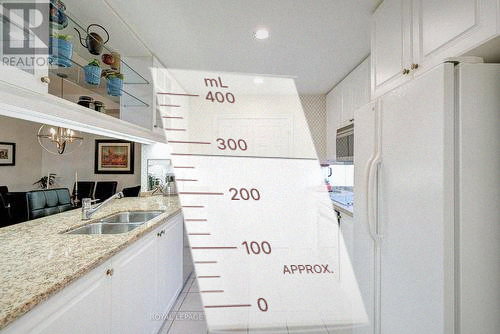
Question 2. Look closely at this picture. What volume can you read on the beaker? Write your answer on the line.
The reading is 275 mL
